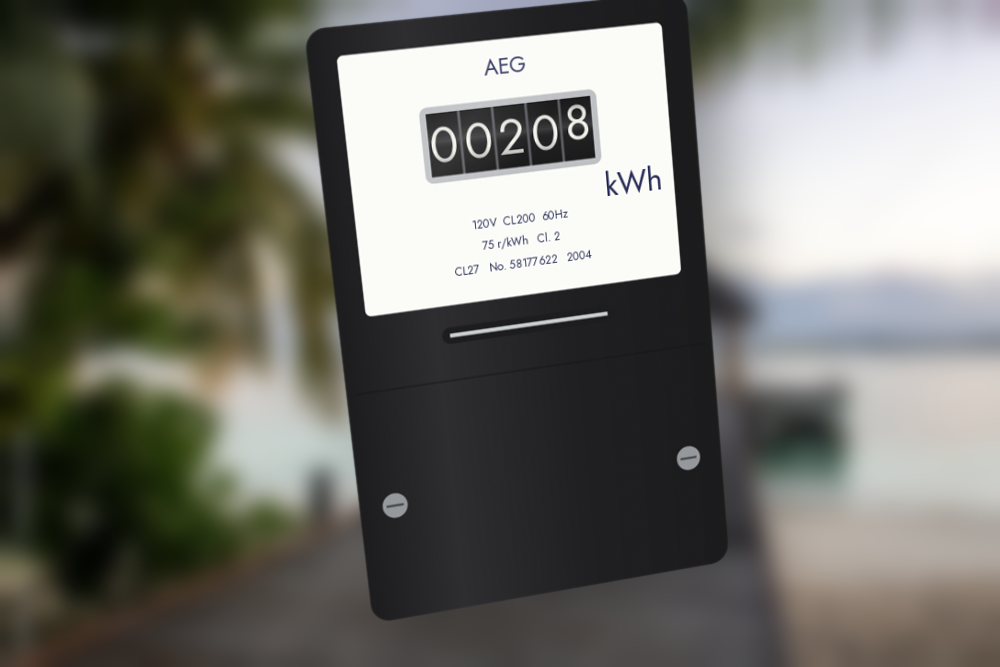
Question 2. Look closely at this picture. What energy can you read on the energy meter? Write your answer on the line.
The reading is 208 kWh
